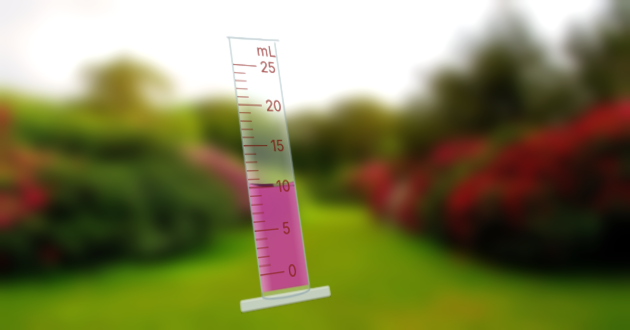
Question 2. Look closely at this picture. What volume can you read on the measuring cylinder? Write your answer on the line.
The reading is 10 mL
